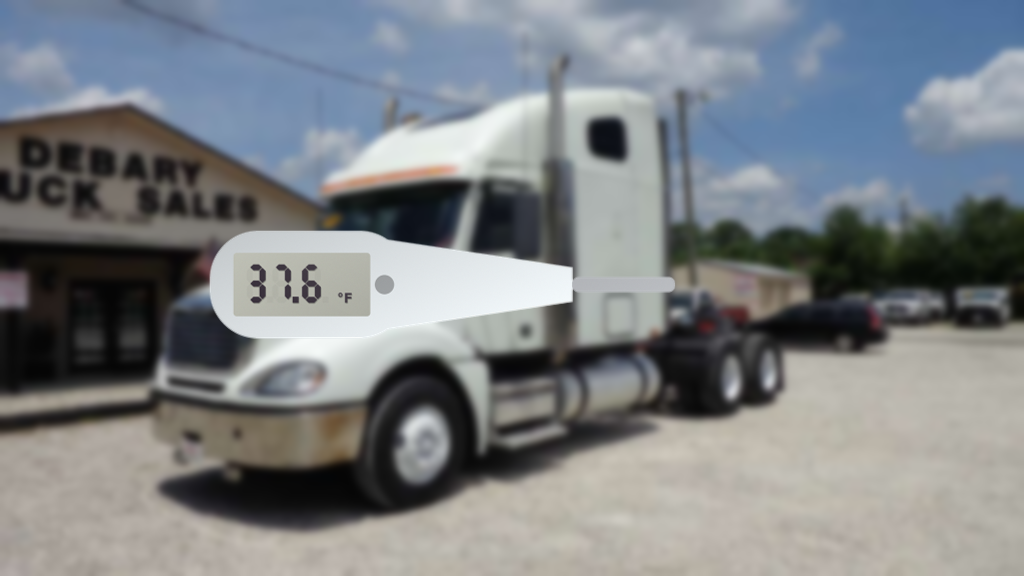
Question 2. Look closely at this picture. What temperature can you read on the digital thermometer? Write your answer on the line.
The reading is 37.6 °F
